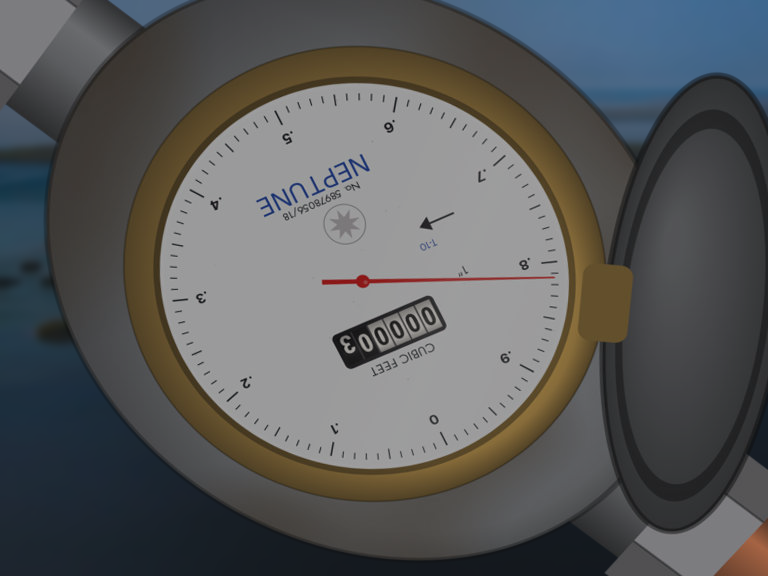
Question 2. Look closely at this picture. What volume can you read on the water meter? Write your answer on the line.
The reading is 2.81 ft³
